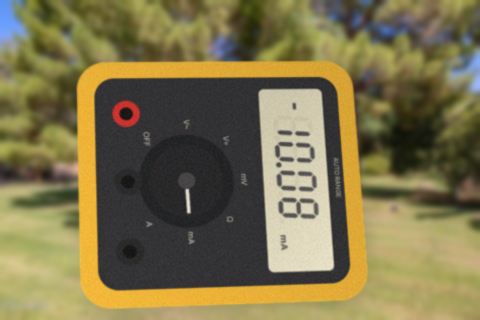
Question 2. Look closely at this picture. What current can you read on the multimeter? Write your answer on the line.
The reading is -10.08 mA
